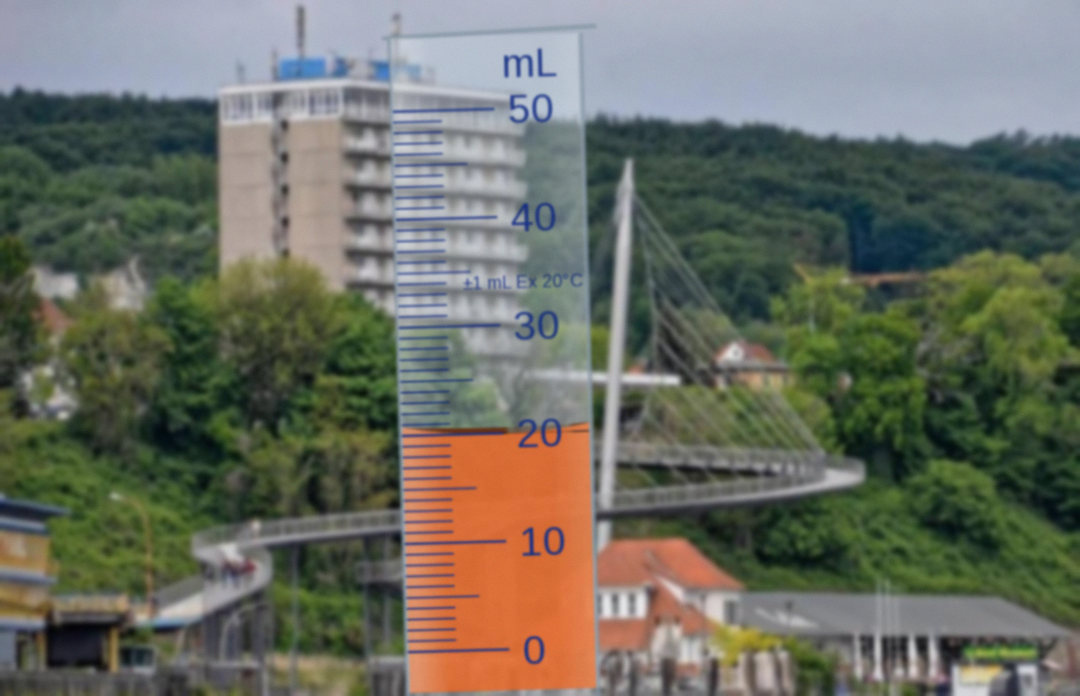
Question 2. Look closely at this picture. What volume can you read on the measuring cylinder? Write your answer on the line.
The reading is 20 mL
